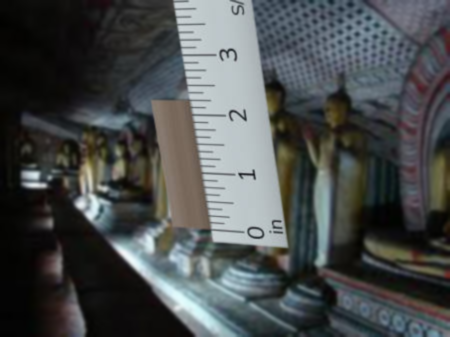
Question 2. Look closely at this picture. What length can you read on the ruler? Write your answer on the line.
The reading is 2.25 in
